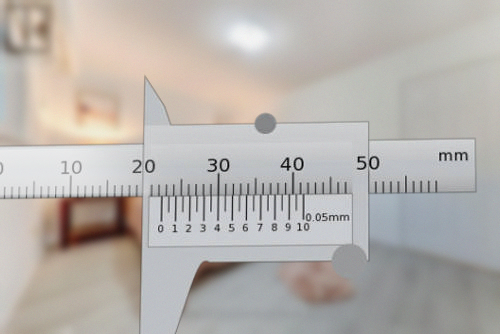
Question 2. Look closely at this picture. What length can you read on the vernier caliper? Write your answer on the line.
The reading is 22.4 mm
